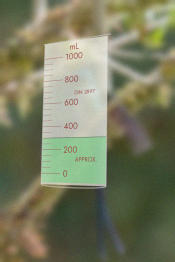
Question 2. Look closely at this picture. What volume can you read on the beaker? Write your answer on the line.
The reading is 300 mL
